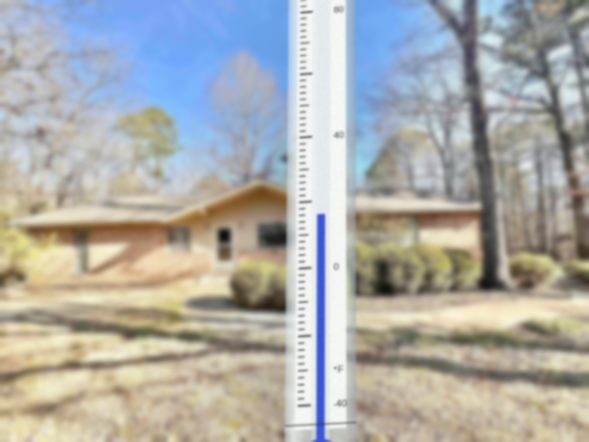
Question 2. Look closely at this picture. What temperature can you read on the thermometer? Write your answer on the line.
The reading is 16 °F
